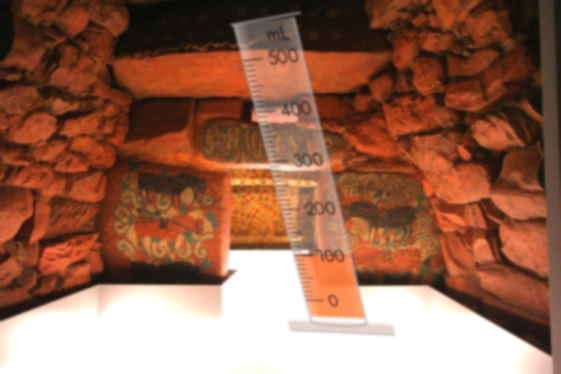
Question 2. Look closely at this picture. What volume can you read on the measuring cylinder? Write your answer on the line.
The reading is 100 mL
